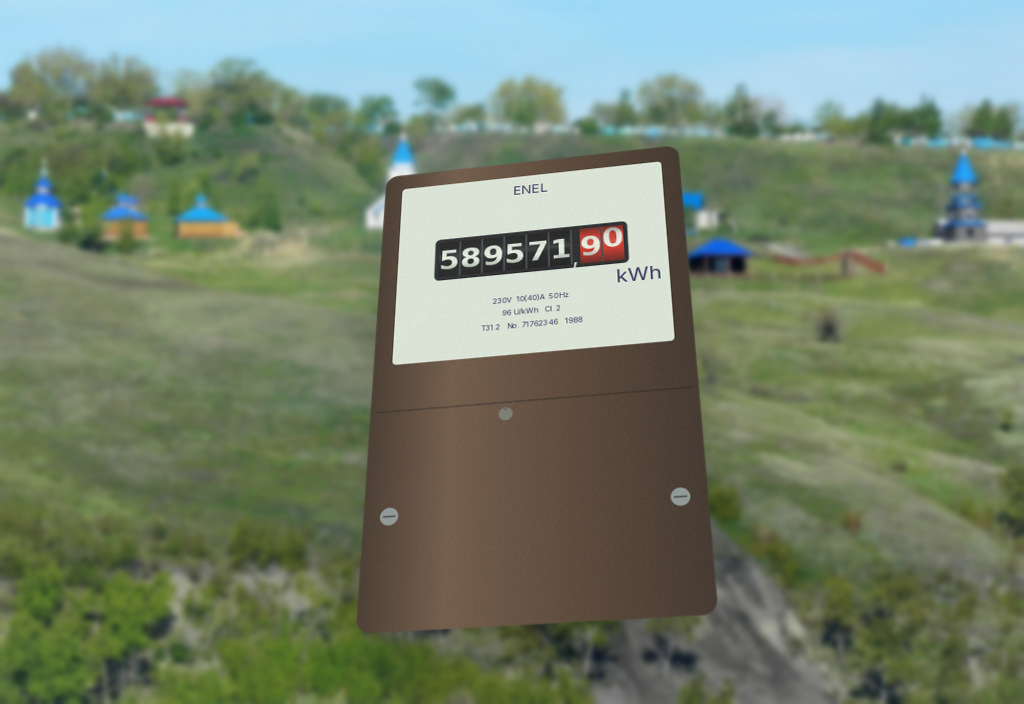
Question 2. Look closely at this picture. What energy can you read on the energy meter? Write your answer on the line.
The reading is 589571.90 kWh
